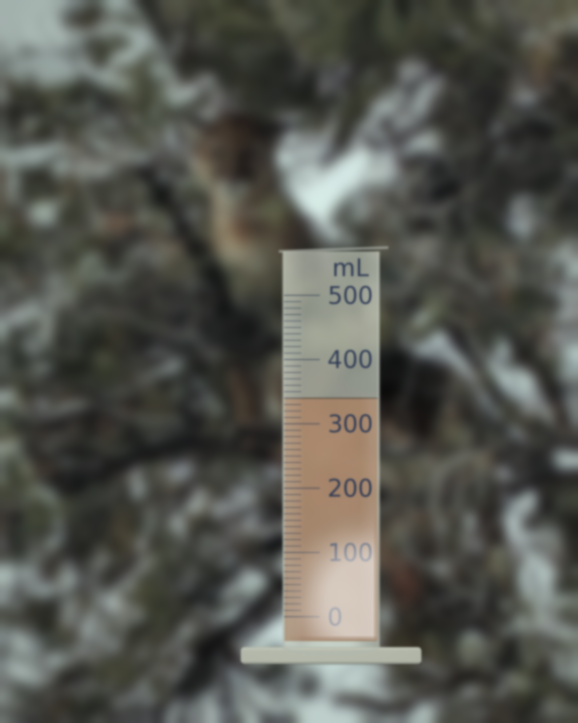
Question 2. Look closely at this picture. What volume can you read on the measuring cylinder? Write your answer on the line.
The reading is 340 mL
